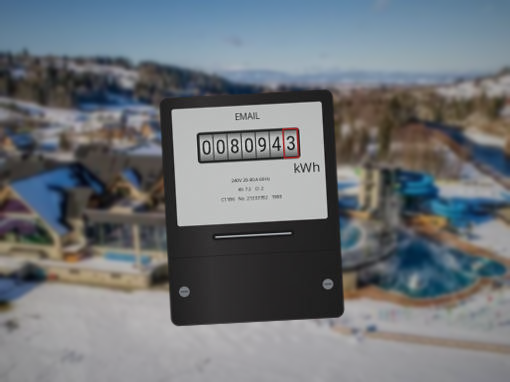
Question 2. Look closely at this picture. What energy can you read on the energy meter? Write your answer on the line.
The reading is 8094.3 kWh
